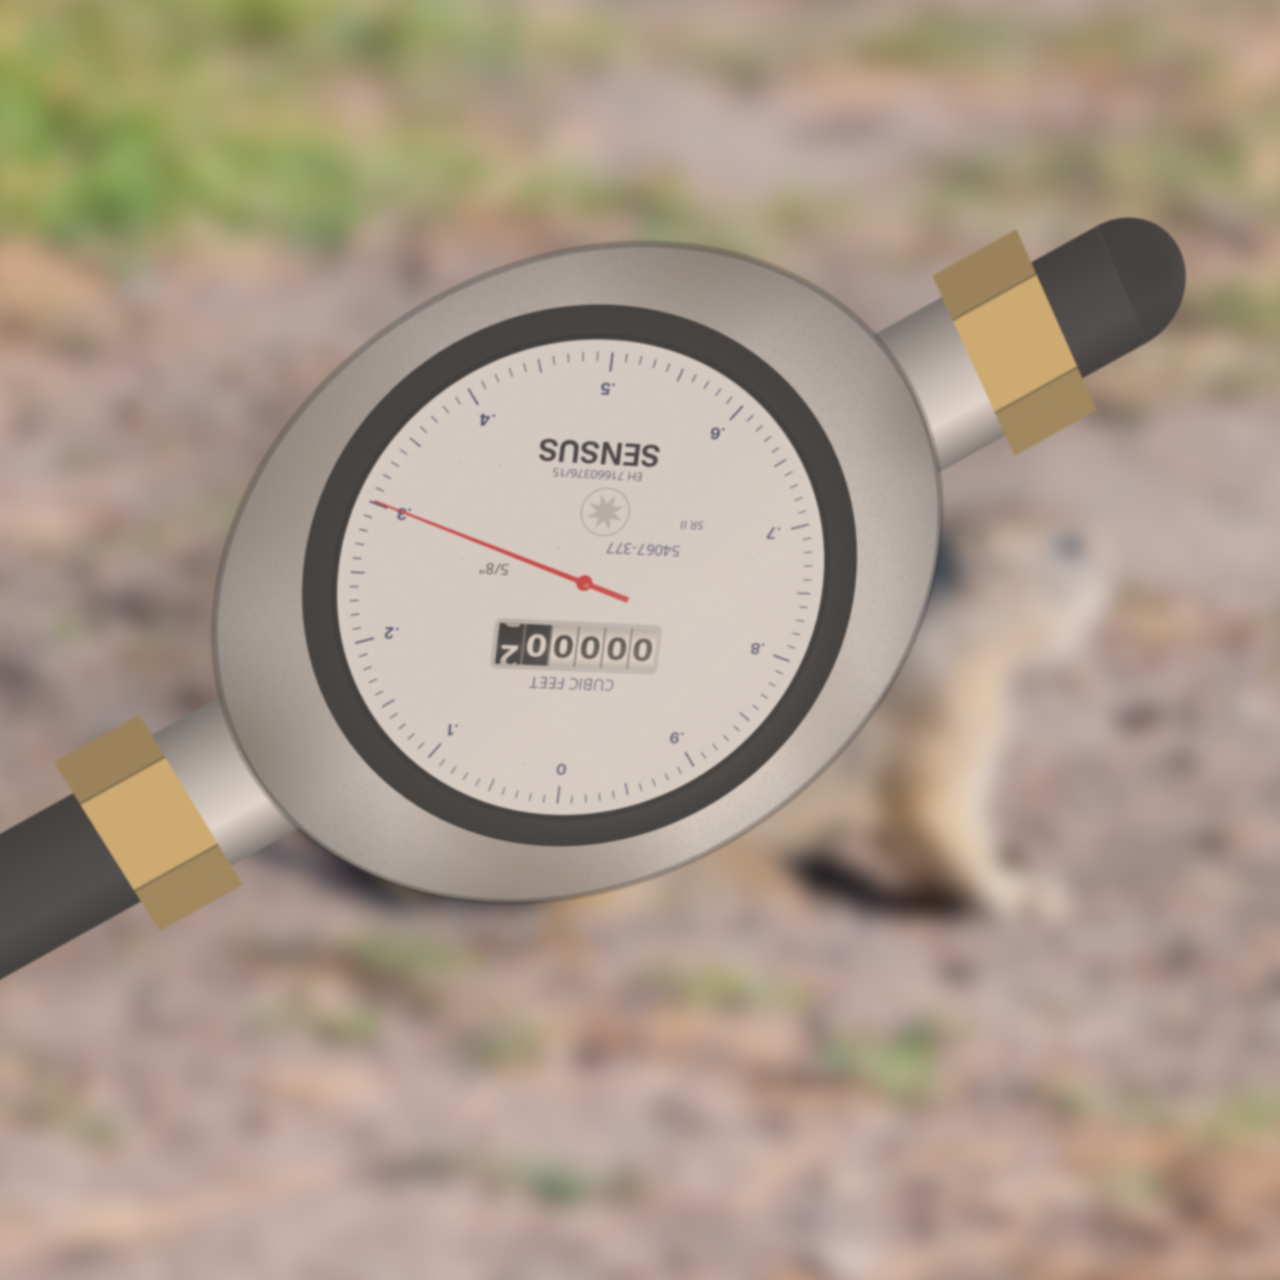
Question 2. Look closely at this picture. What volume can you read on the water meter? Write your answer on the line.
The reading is 2.30 ft³
